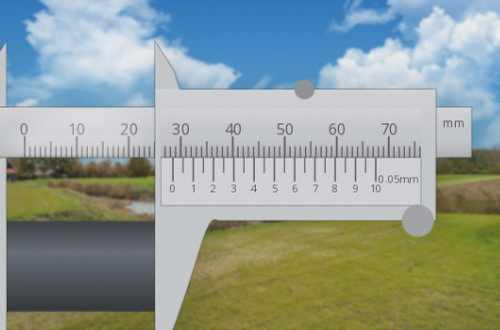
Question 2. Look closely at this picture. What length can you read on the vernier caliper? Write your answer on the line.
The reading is 28.5 mm
